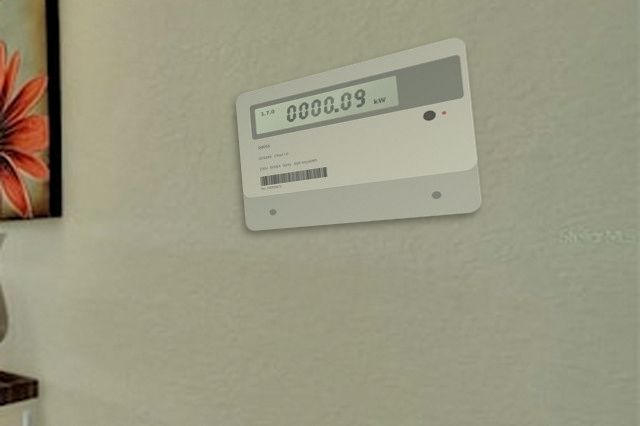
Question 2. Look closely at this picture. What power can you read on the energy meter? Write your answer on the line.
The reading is 0.09 kW
